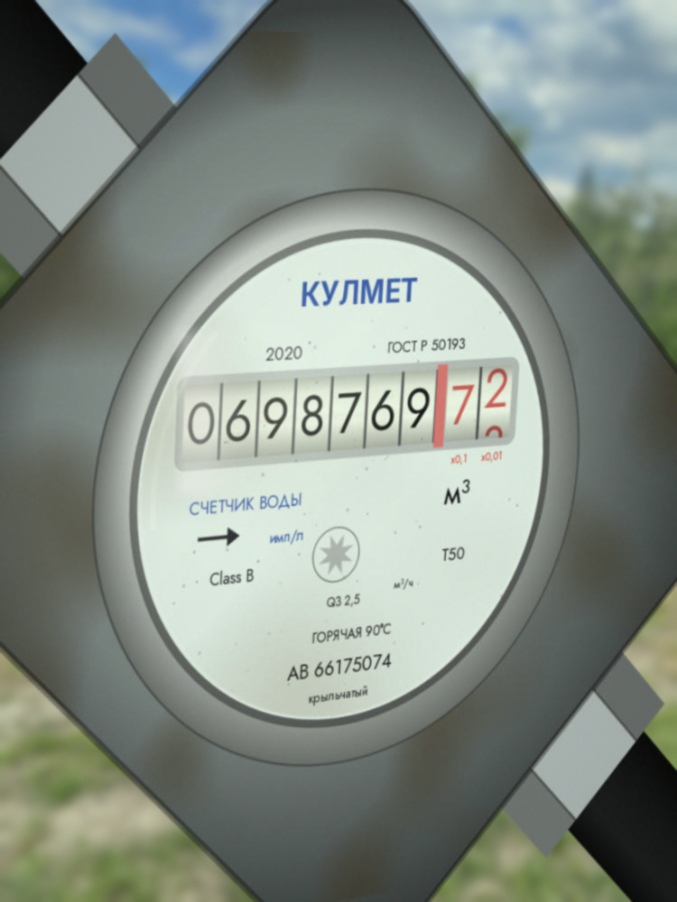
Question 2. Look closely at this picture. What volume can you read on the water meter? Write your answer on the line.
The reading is 698769.72 m³
